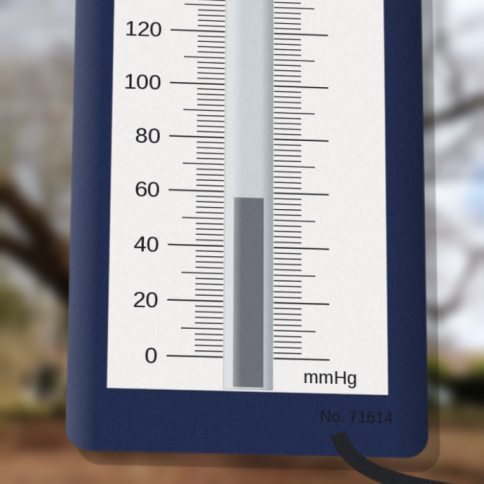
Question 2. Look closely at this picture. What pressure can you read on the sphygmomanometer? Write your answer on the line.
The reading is 58 mmHg
